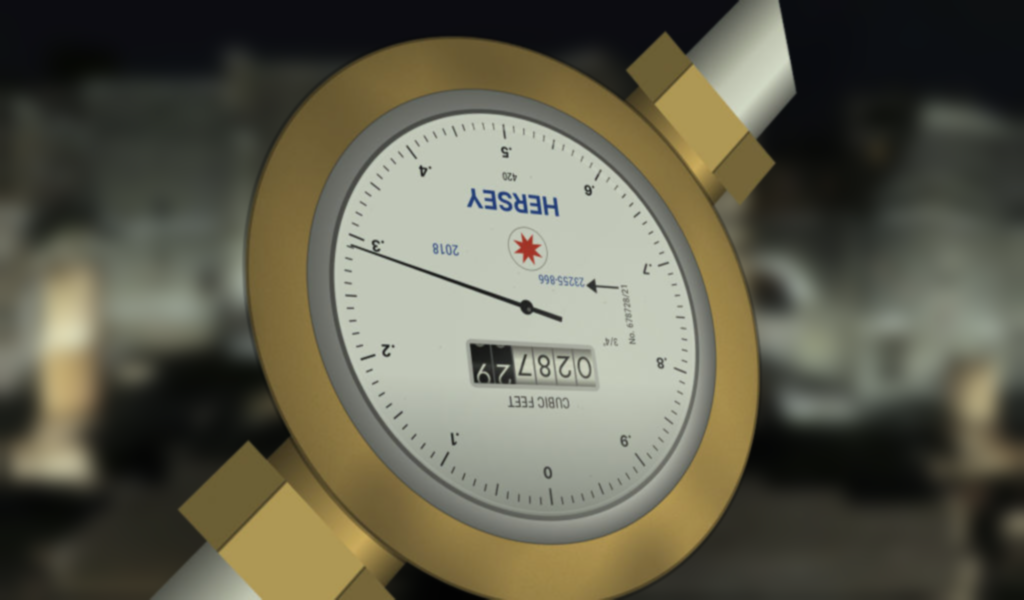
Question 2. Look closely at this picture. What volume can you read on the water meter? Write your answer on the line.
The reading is 28729.29 ft³
